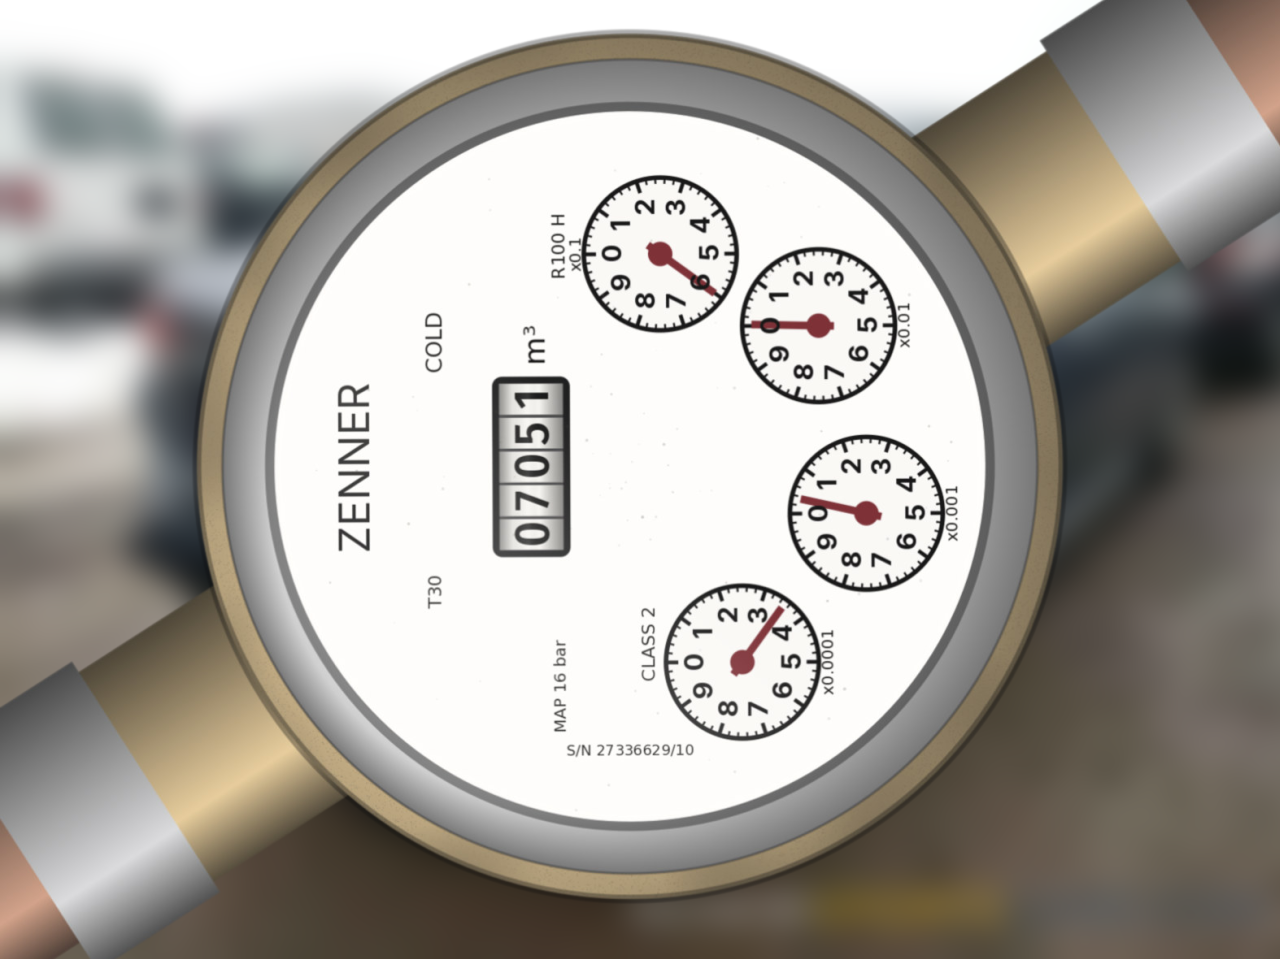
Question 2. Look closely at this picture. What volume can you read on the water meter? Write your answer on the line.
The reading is 7051.6003 m³
